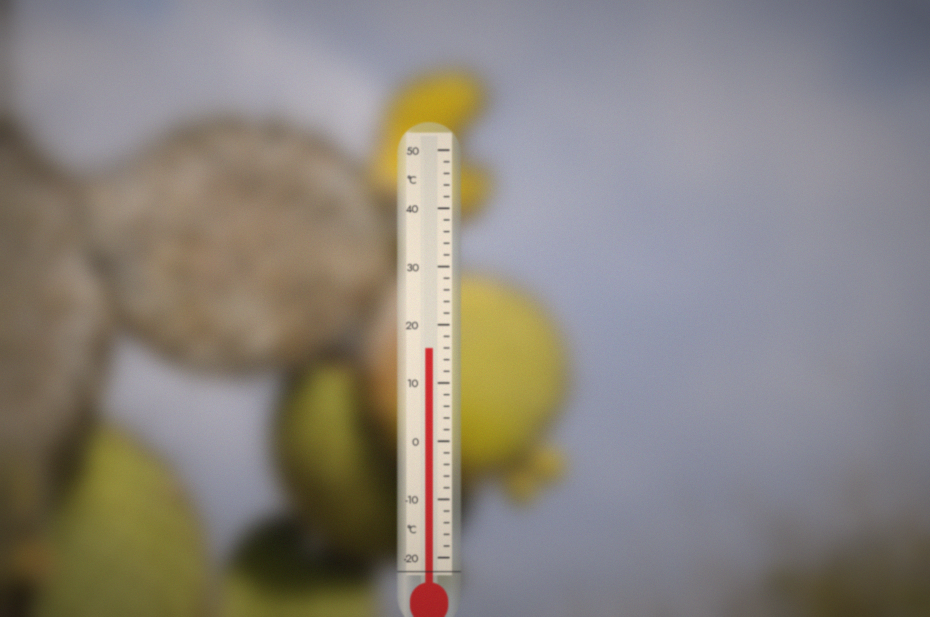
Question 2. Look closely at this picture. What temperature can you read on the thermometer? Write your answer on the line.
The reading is 16 °C
